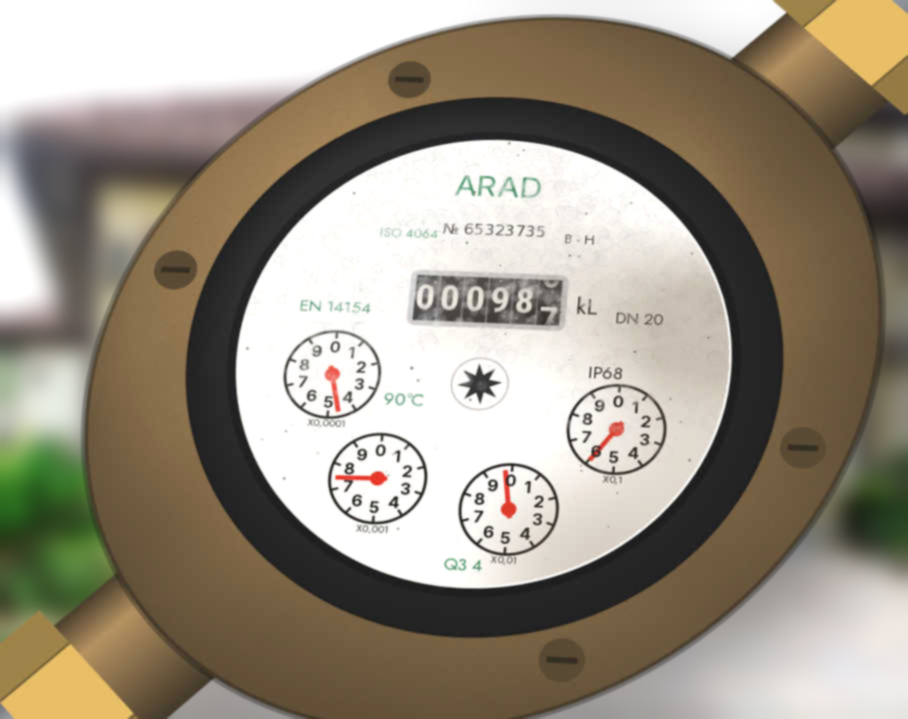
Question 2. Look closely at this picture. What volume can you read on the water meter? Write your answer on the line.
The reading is 986.5974 kL
